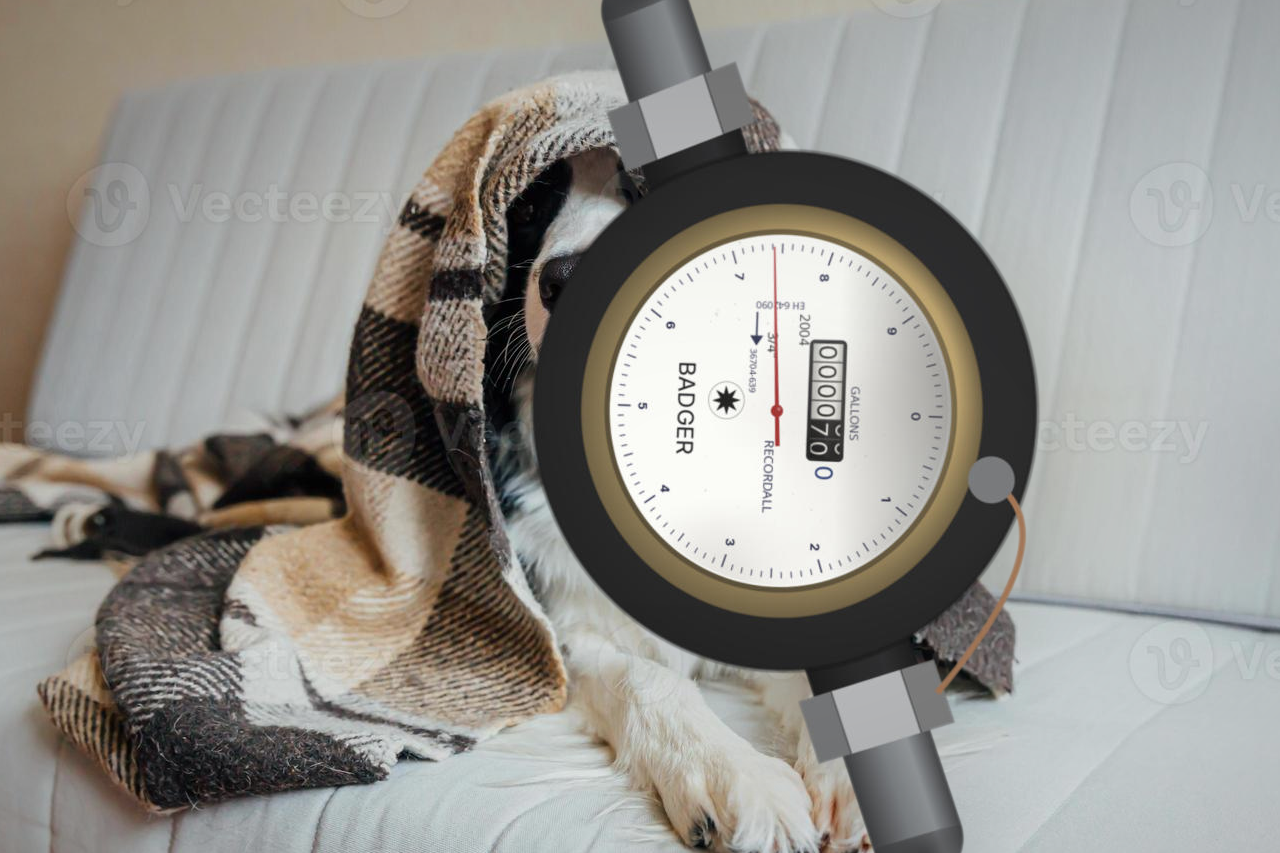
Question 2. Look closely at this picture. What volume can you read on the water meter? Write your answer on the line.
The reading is 697.4 gal
